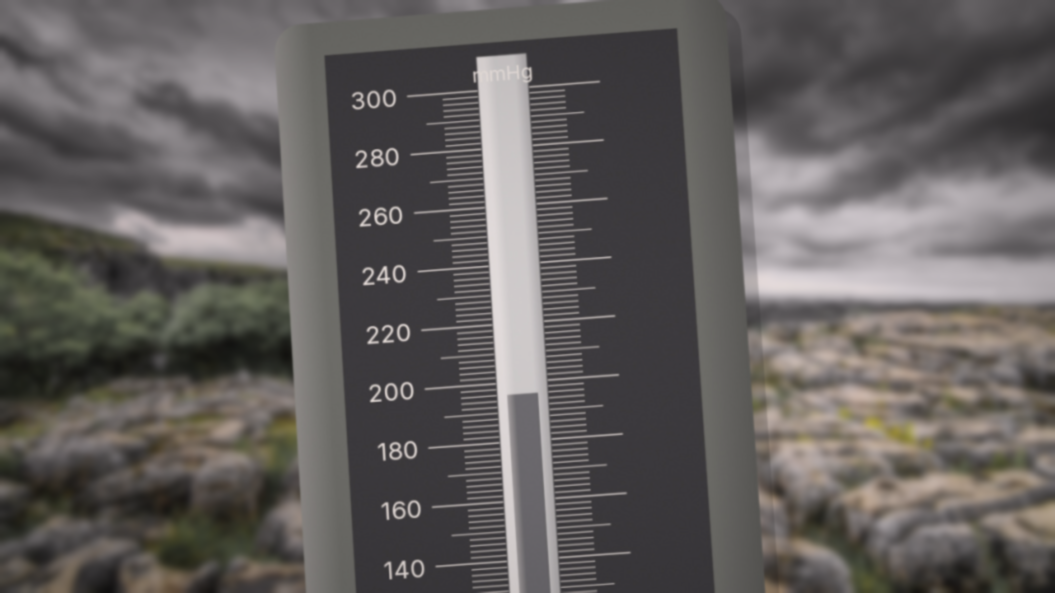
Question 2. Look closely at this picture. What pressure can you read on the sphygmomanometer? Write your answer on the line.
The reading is 196 mmHg
